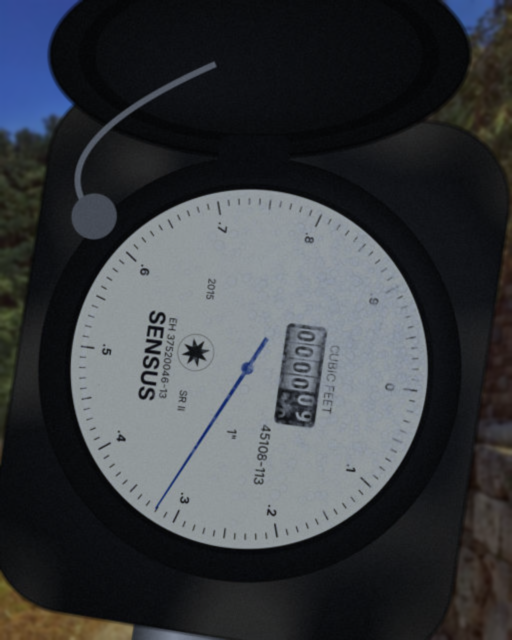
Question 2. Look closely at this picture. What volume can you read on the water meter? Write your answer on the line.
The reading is 9.32 ft³
